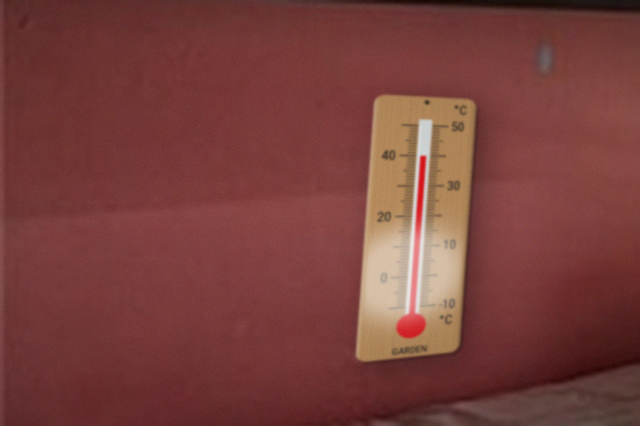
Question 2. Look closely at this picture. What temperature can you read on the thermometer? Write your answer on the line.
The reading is 40 °C
